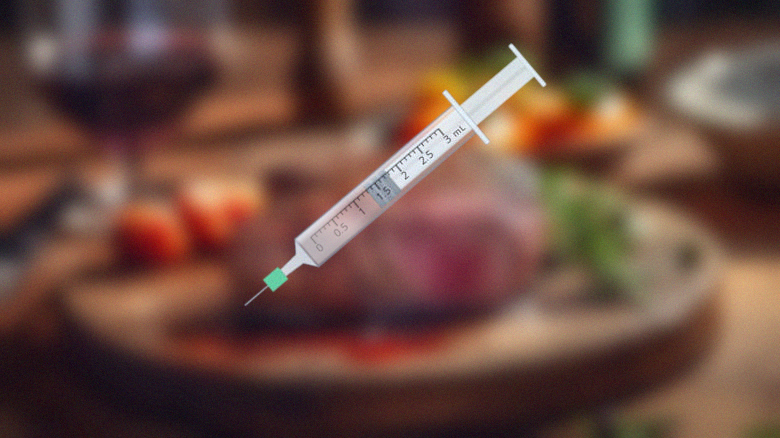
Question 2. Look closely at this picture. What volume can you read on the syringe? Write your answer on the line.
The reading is 1.3 mL
